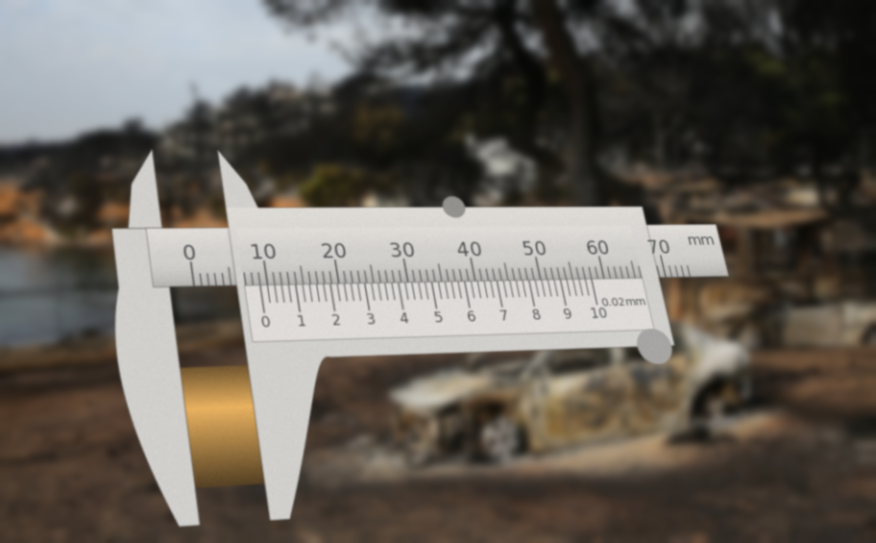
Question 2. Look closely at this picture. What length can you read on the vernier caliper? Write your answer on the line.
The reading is 9.0 mm
